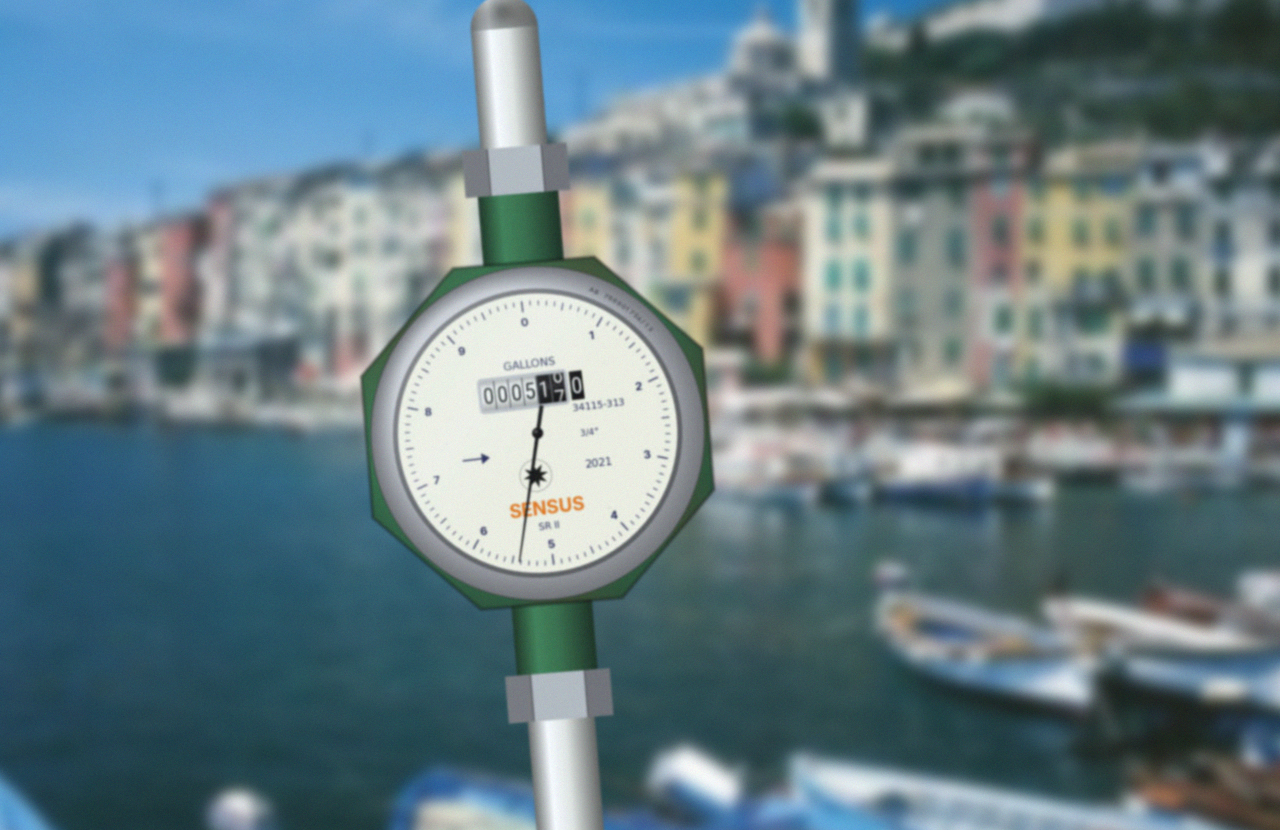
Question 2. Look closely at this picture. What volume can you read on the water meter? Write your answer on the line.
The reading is 5165.4 gal
